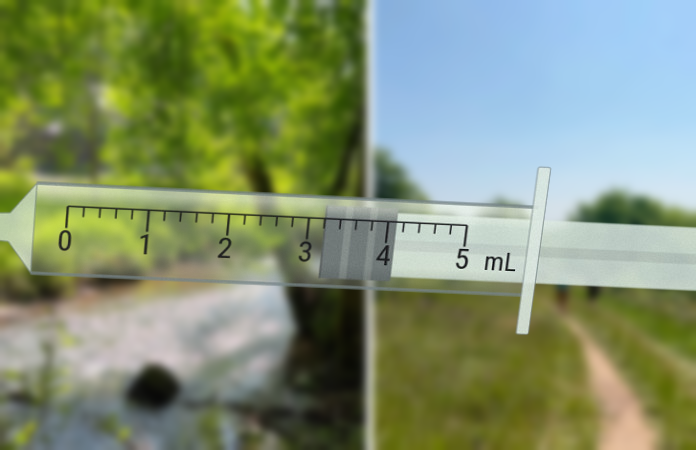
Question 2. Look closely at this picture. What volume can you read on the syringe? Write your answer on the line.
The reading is 3.2 mL
